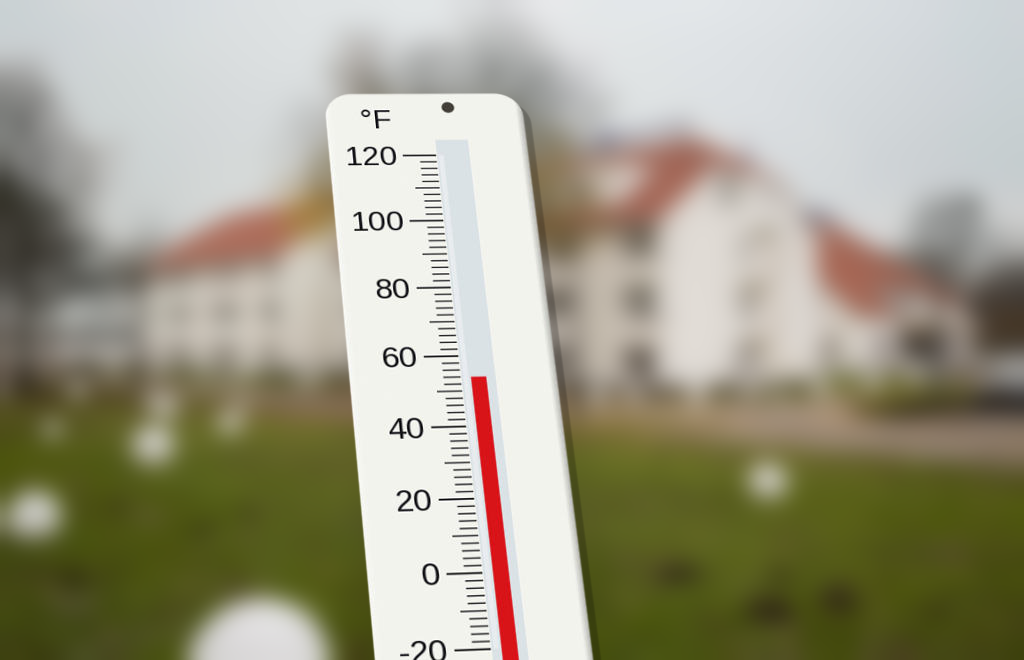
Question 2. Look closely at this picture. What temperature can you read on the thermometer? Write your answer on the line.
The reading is 54 °F
